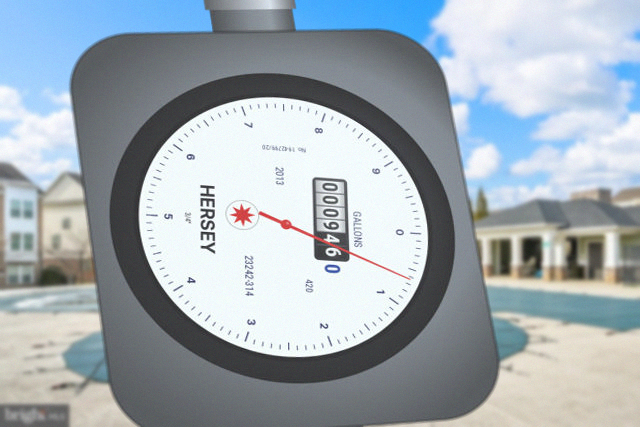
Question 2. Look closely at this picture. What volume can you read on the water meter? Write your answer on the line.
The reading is 9460.6 gal
